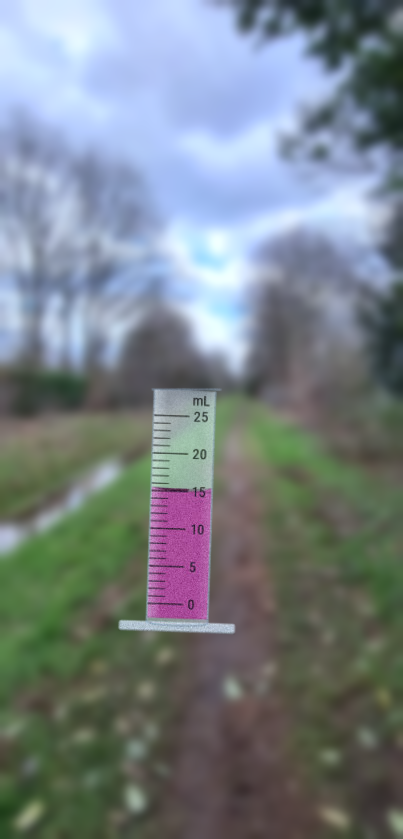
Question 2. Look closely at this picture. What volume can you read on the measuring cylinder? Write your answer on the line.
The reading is 15 mL
